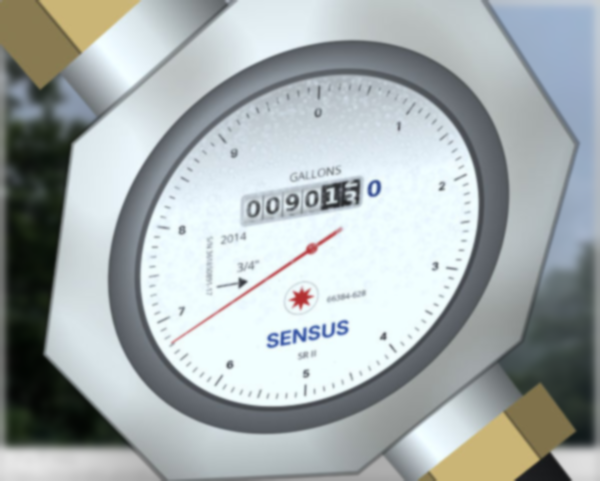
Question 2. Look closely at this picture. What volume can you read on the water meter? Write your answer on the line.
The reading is 90126.7 gal
